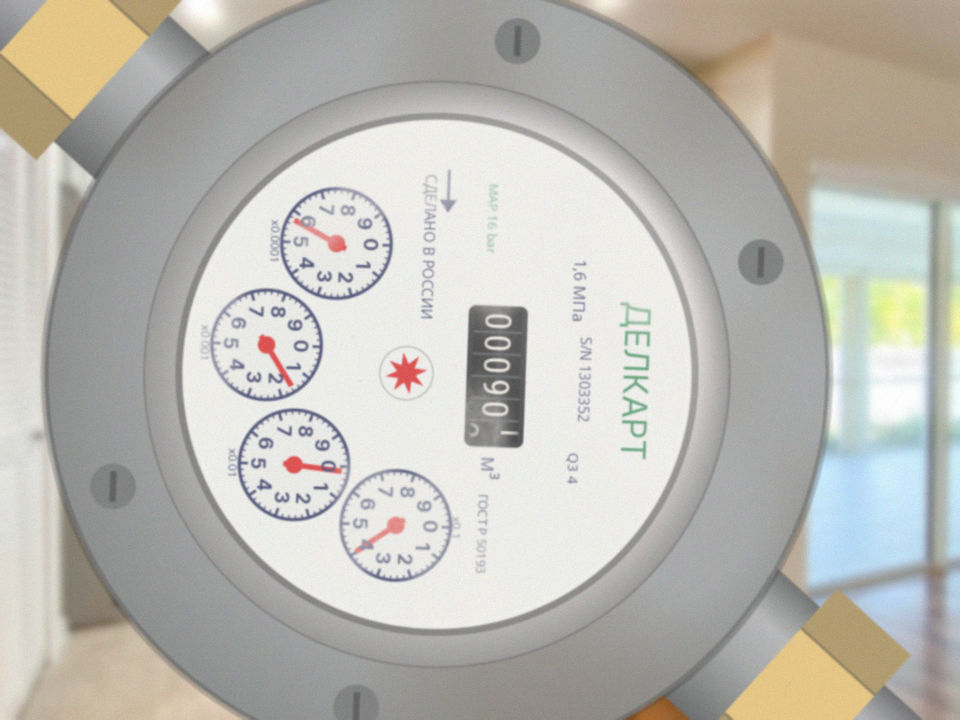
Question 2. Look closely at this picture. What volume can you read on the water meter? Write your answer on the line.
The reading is 901.4015 m³
